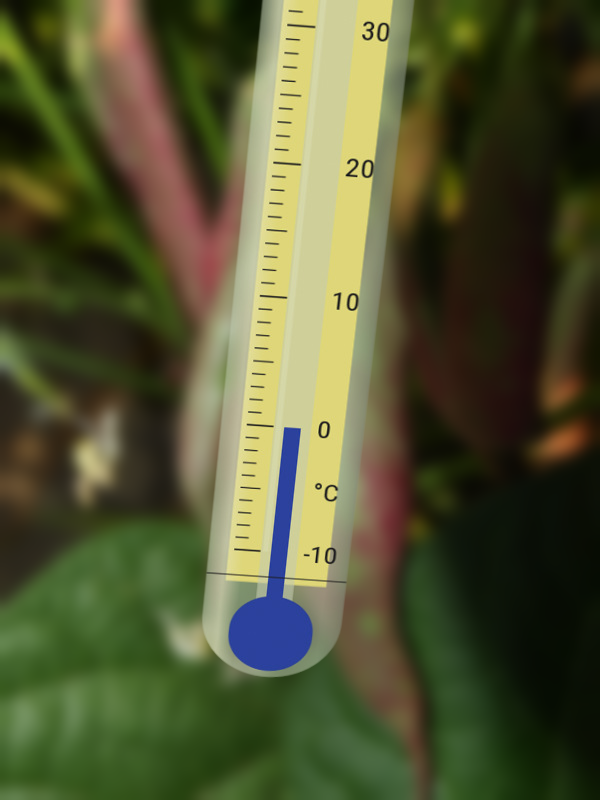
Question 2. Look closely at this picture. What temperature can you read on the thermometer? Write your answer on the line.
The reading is 0 °C
